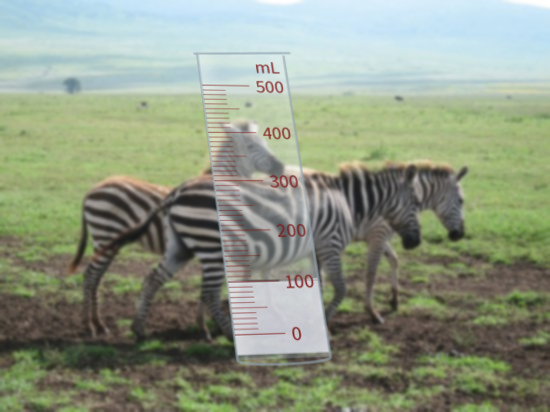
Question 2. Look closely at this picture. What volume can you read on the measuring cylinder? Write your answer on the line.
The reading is 100 mL
